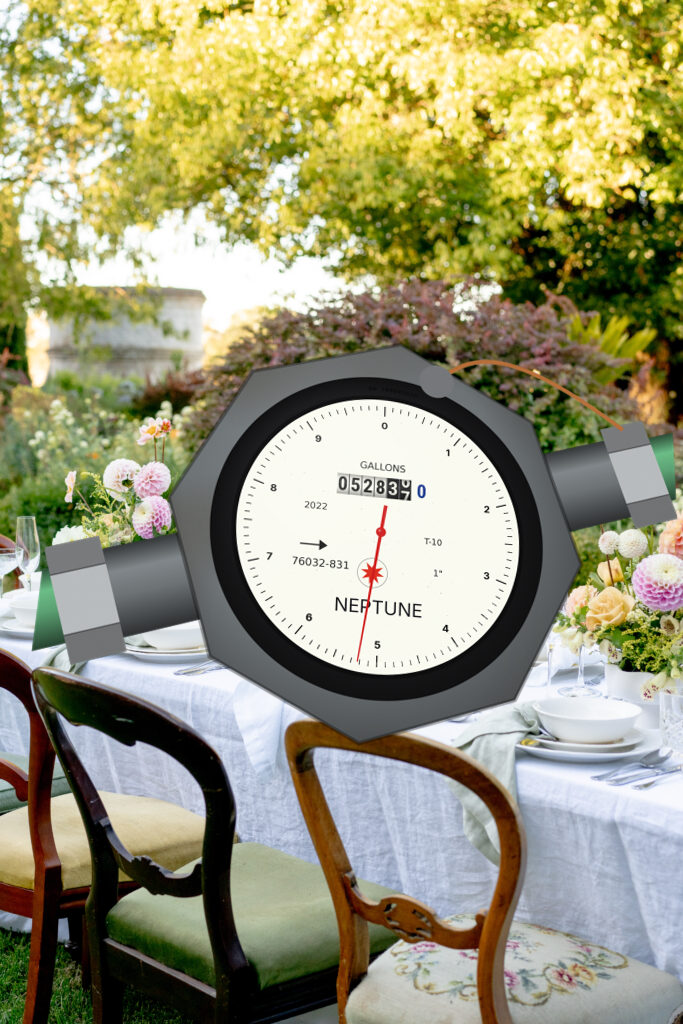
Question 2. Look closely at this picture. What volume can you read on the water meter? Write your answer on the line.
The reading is 528365.2 gal
